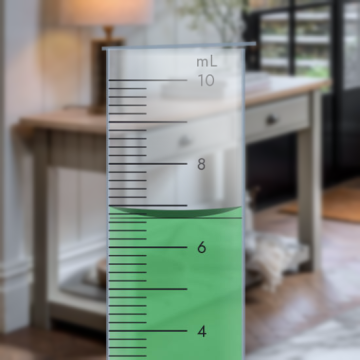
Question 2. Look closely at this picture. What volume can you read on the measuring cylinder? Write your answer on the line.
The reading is 6.7 mL
